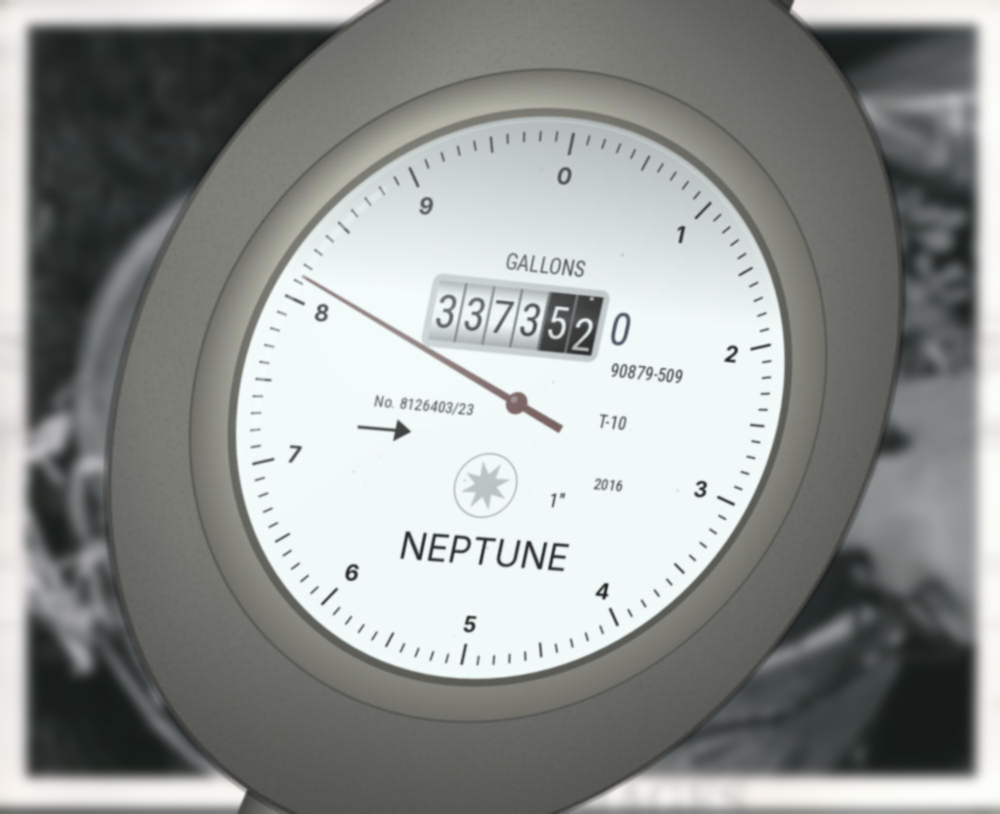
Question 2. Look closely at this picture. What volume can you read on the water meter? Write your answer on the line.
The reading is 3373518.1 gal
